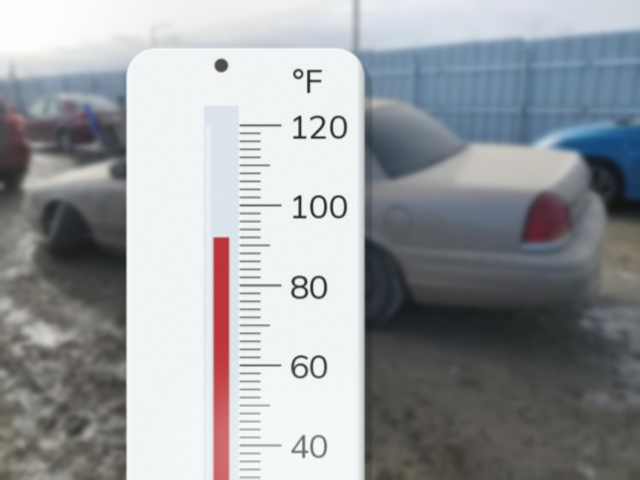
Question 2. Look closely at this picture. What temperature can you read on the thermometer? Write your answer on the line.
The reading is 92 °F
